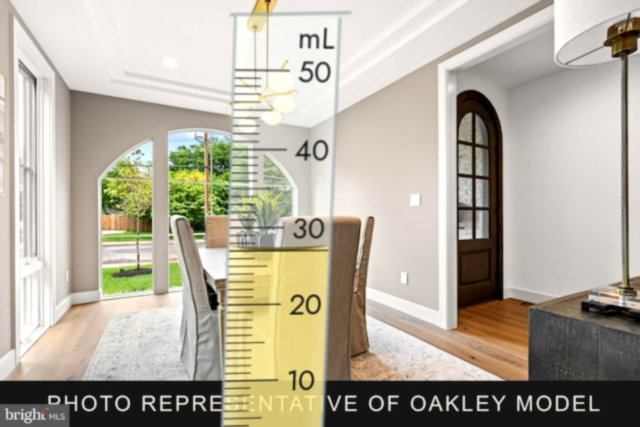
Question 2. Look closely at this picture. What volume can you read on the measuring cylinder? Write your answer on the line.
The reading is 27 mL
